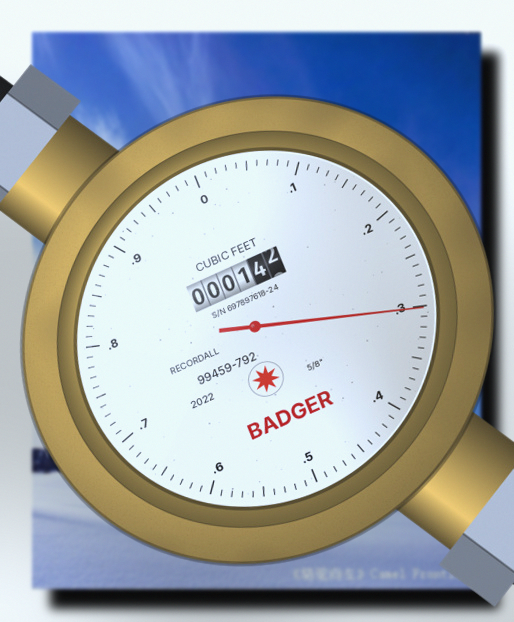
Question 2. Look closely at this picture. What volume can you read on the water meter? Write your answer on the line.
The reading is 142.30 ft³
